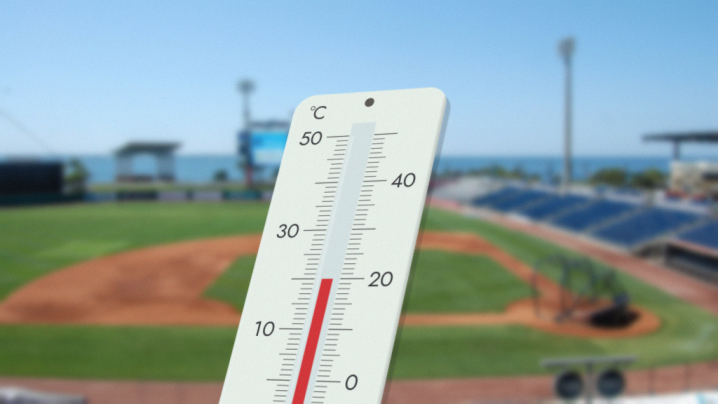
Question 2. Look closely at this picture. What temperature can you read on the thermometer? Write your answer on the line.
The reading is 20 °C
